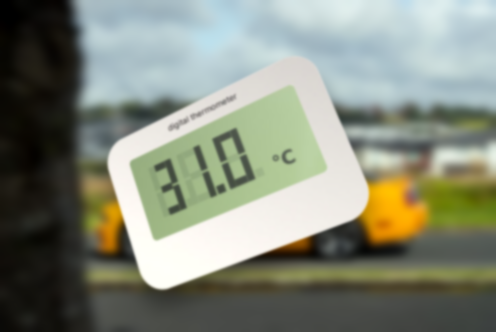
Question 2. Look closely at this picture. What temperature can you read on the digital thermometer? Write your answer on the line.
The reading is 31.0 °C
